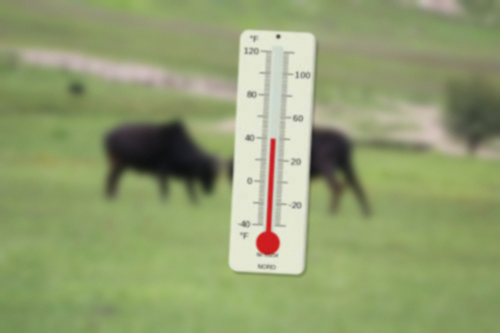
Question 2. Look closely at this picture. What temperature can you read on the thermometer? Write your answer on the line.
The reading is 40 °F
